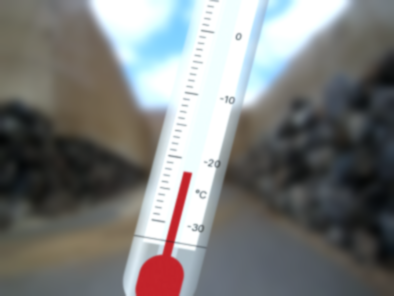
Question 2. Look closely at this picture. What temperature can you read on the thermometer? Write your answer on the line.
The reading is -22 °C
